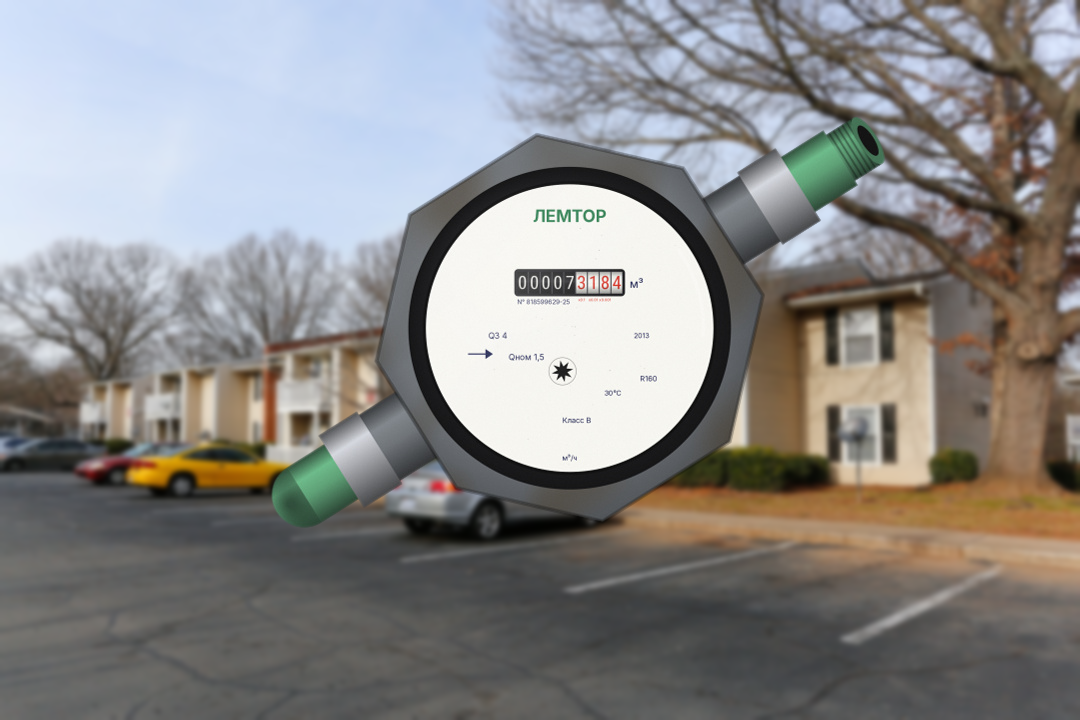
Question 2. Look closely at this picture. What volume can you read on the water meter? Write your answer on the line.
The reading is 7.3184 m³
